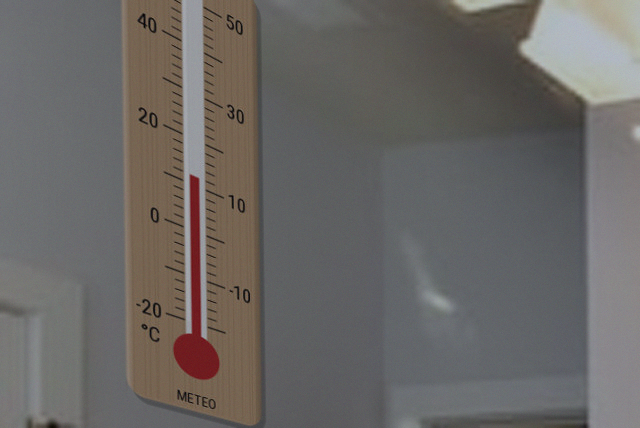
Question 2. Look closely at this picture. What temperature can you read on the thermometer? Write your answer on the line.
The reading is 12 °C
